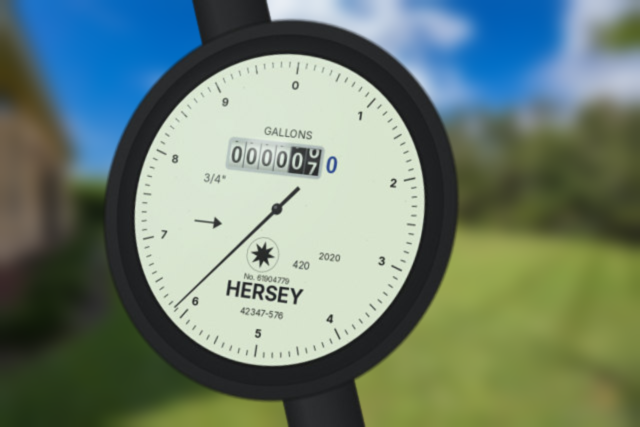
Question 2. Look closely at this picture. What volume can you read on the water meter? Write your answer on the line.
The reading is 66.1 gal
